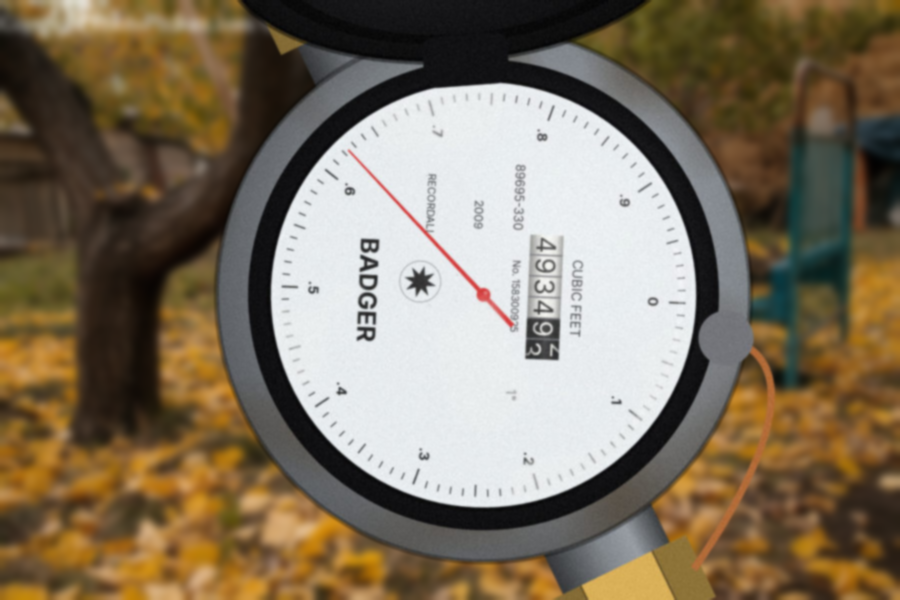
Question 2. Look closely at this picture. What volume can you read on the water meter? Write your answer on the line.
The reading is 493492.62 ft³
